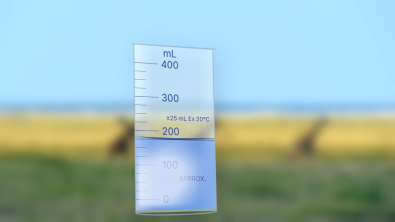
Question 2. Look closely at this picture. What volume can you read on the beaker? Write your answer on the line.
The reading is 175 mL
